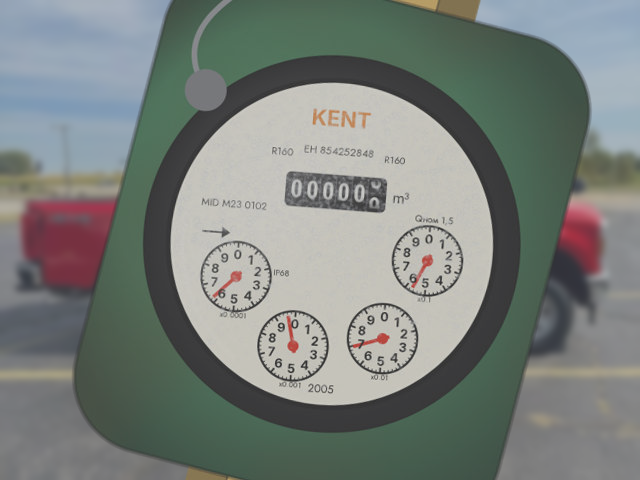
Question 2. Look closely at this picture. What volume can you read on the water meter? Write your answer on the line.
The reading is 8.5696 m³
